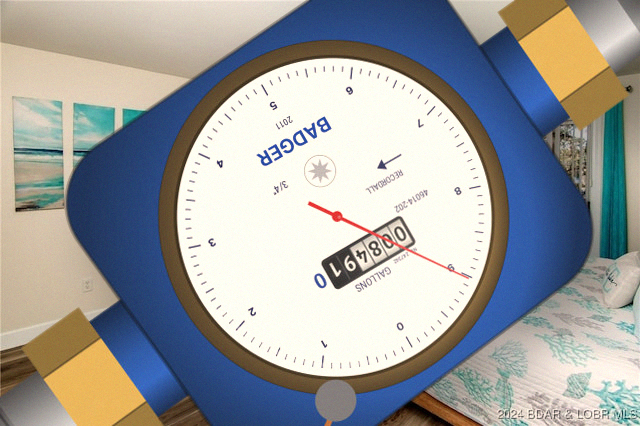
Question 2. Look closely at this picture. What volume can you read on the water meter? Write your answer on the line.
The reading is 84909.0 gal
